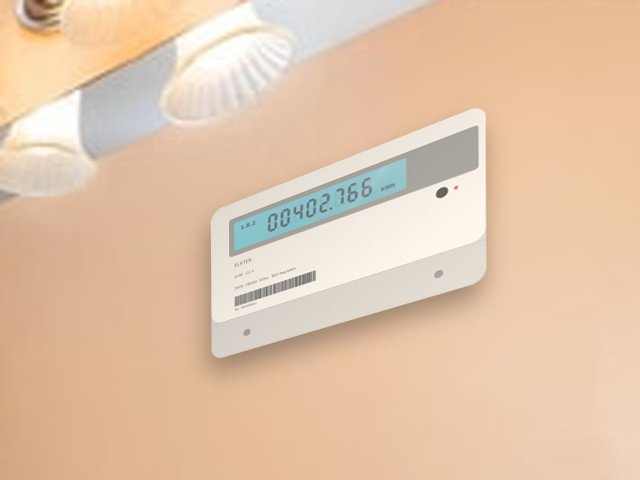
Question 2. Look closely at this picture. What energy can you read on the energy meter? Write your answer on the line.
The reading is 402.766 kWh
